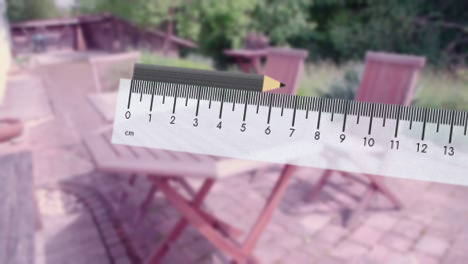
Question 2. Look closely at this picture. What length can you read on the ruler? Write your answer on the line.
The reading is 6.5 cm
